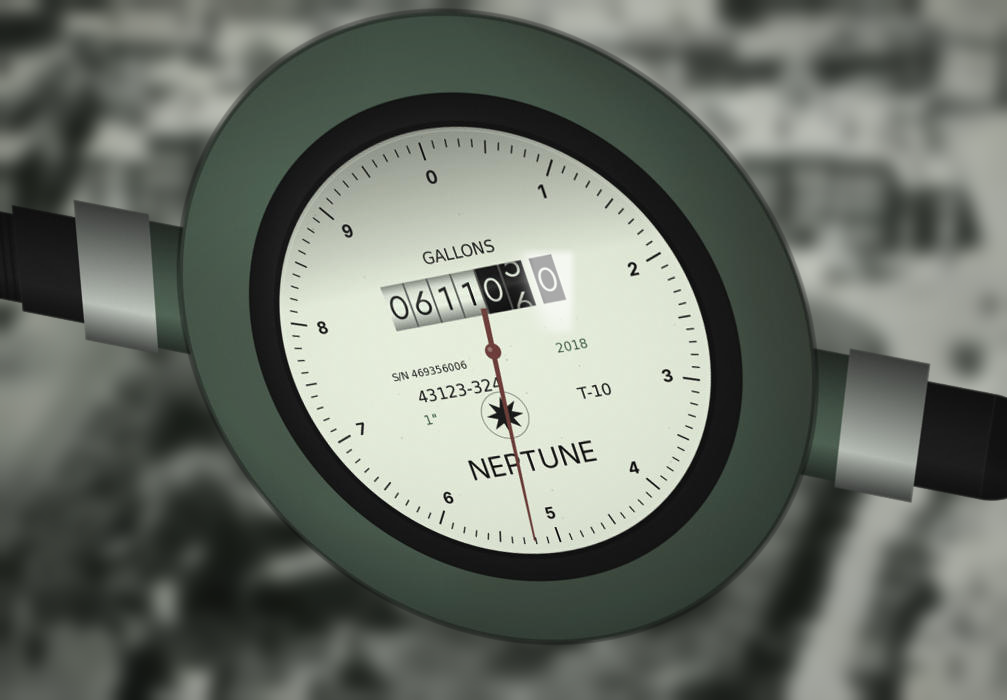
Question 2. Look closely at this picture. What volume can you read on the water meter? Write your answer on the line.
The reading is 611055.2 gal
